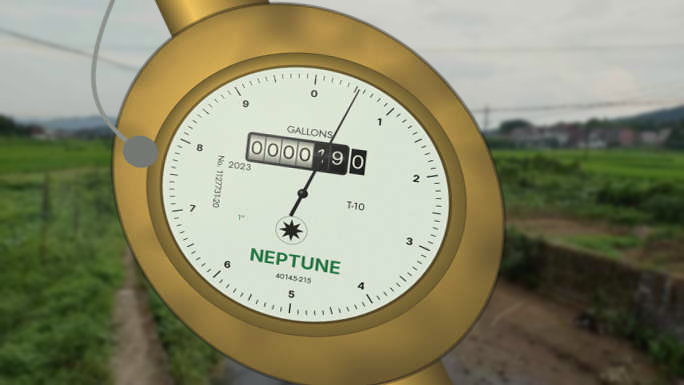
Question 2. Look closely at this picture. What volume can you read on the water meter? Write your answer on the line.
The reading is 190.5 gal
